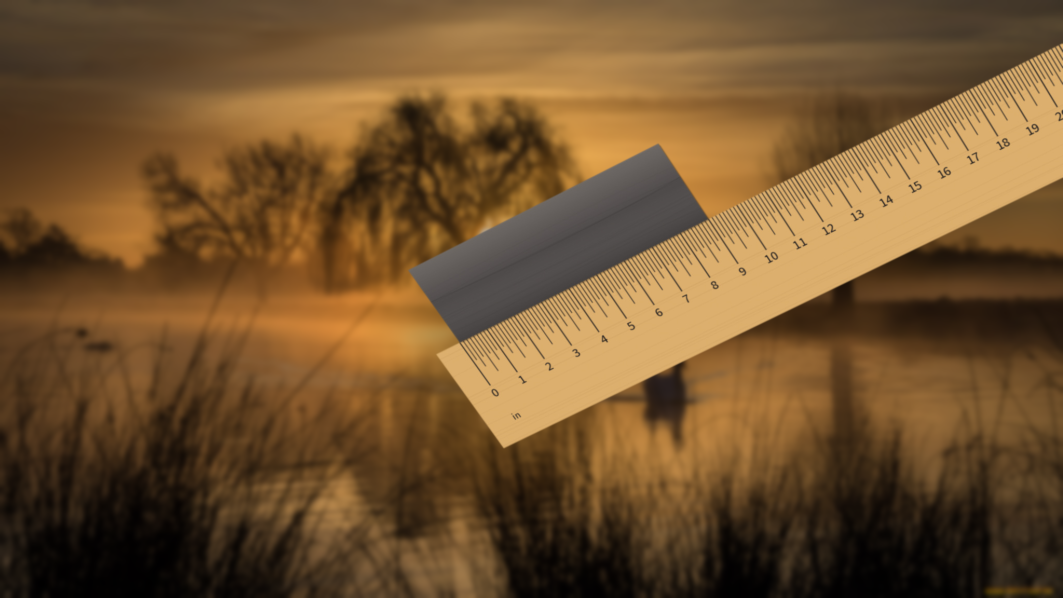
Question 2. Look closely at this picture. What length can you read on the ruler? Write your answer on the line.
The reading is 9 in
